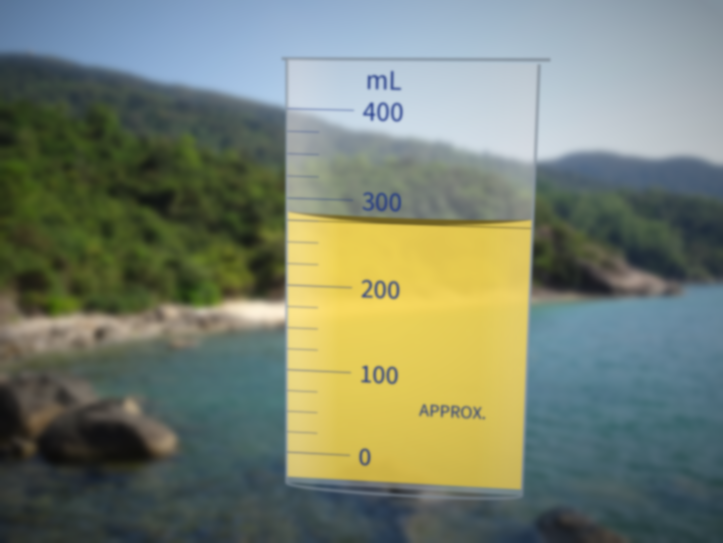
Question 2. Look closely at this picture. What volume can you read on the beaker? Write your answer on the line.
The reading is 275 mL
